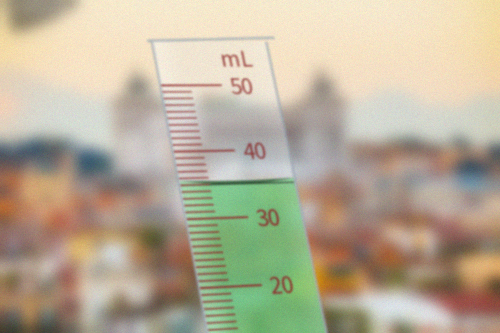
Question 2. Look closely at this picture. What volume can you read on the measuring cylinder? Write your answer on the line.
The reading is 35 mL
